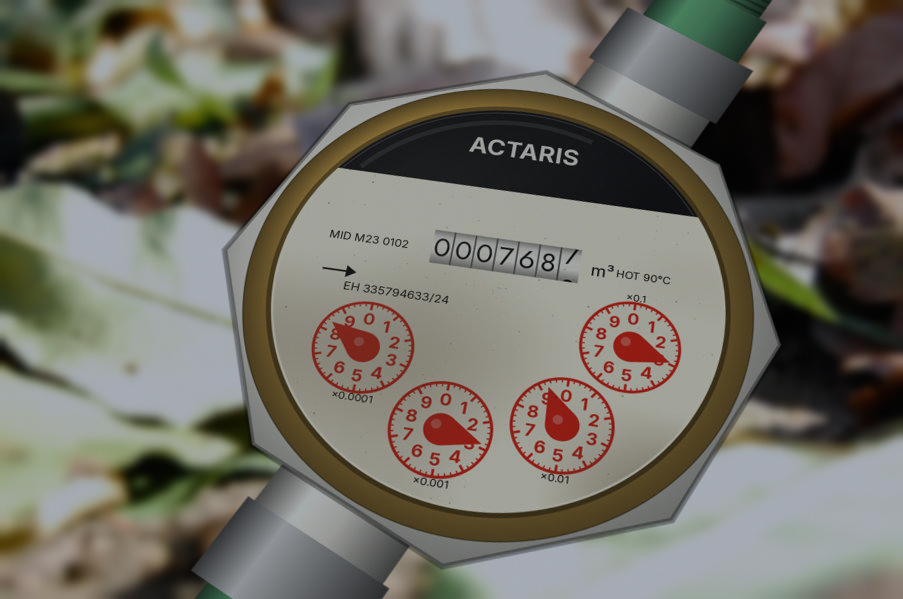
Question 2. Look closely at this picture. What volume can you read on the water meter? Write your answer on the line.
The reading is 7687.2928 m³
